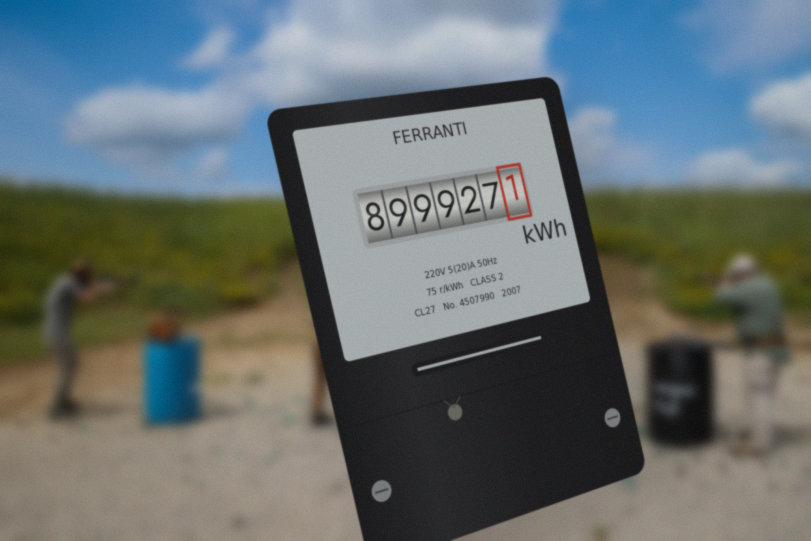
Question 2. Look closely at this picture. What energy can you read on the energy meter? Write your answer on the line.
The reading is 899927.1 kWh
